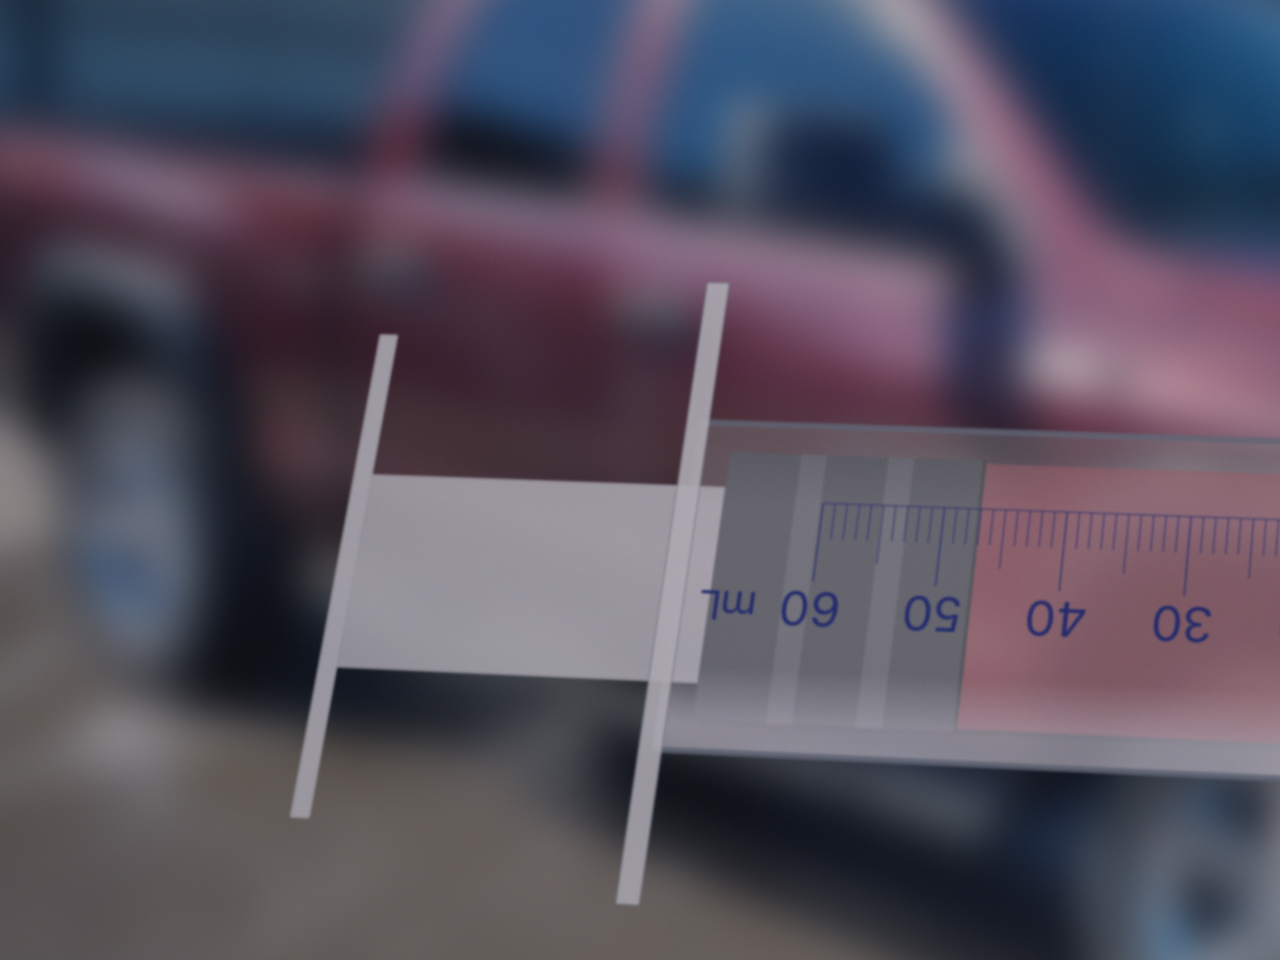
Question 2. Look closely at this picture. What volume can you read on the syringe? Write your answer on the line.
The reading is 47 mL
